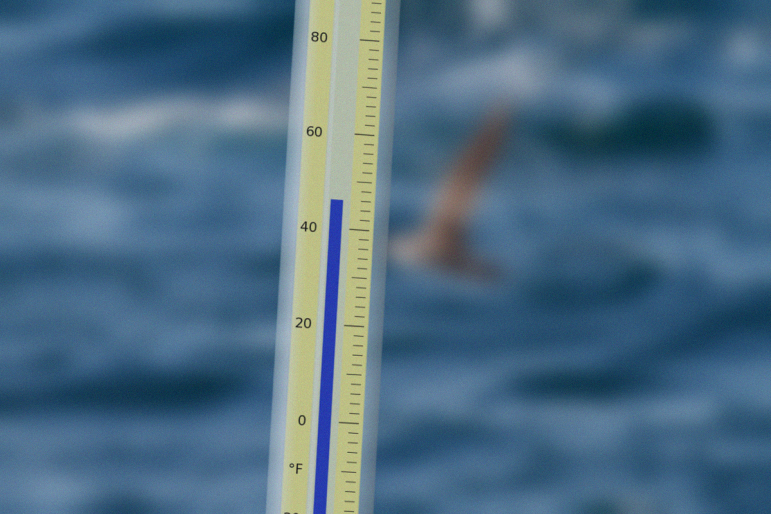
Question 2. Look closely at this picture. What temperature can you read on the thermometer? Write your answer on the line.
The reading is 46 °F
